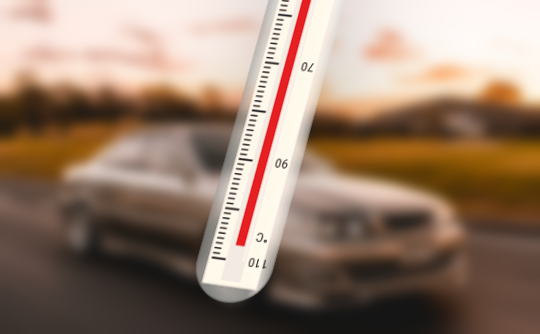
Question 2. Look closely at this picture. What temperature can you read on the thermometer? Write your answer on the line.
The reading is 107 °C
